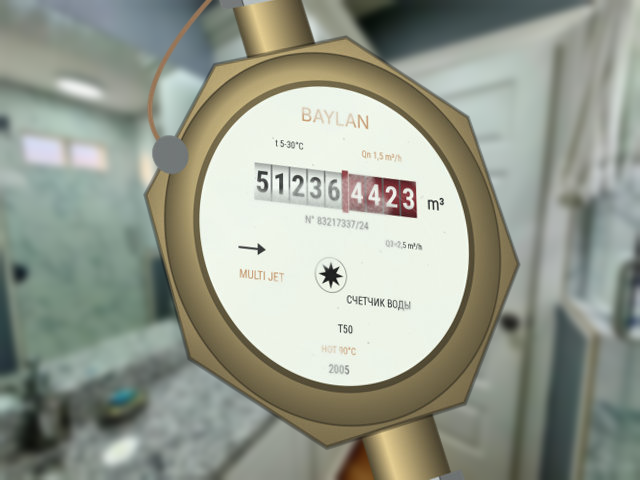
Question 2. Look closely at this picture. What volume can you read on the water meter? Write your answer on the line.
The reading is 51236.4423 m³
